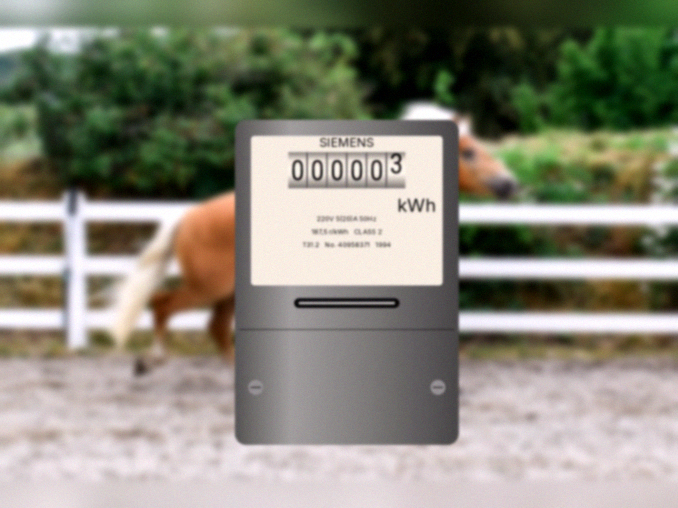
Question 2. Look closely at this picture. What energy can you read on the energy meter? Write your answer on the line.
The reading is 3 kWh
